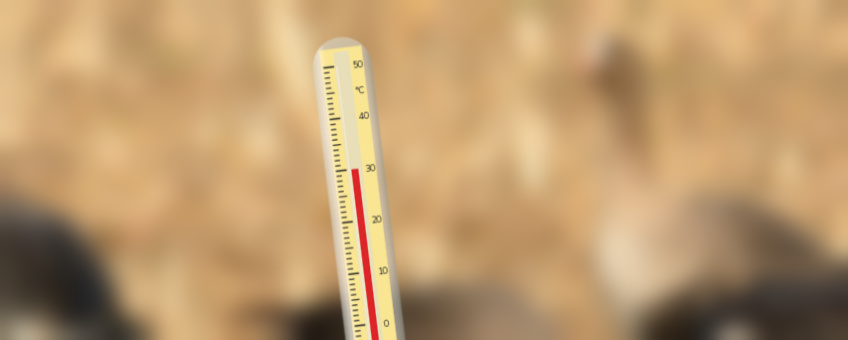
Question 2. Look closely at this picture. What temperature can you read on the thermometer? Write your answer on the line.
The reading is 30 °C
